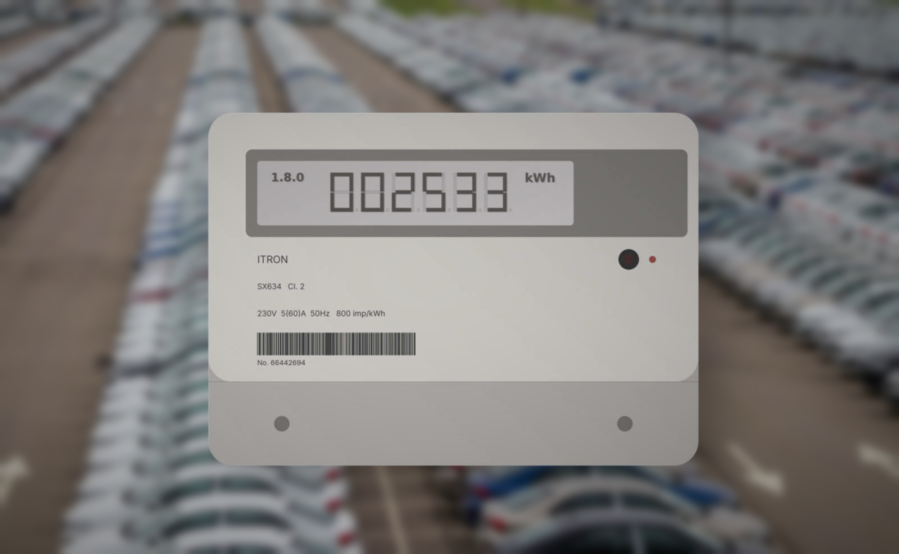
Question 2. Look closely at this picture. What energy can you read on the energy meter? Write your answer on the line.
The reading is 2533 kWh
